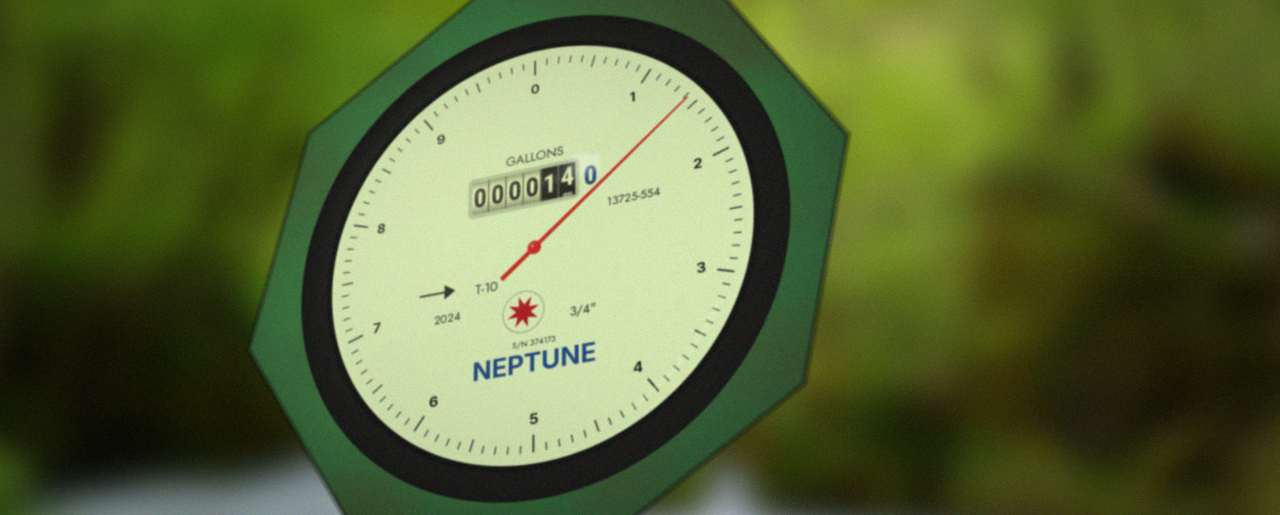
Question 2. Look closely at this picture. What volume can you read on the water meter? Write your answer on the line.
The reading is 141.4 gal
